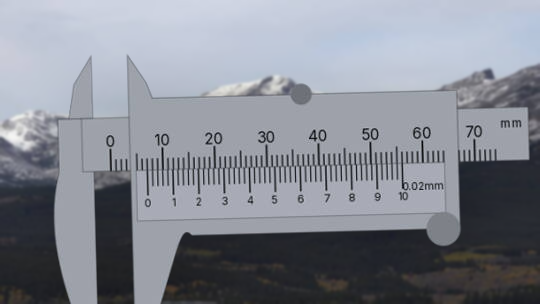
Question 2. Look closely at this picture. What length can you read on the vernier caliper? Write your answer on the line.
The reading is 7.0 mm
